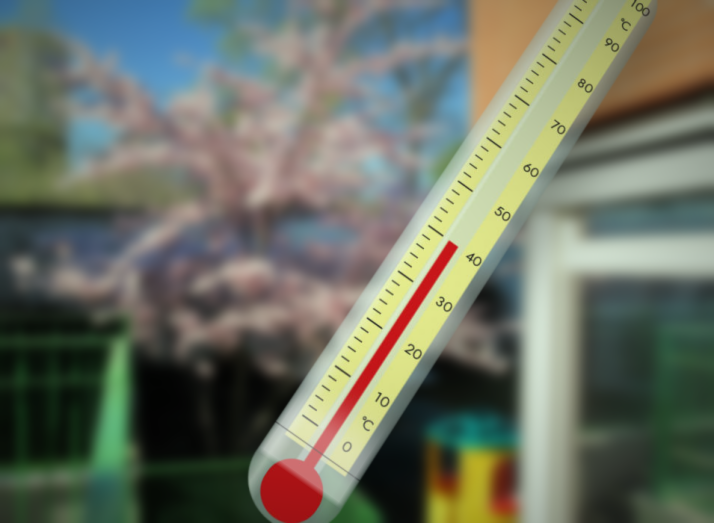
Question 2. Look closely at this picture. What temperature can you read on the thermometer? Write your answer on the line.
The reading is 40 °C
